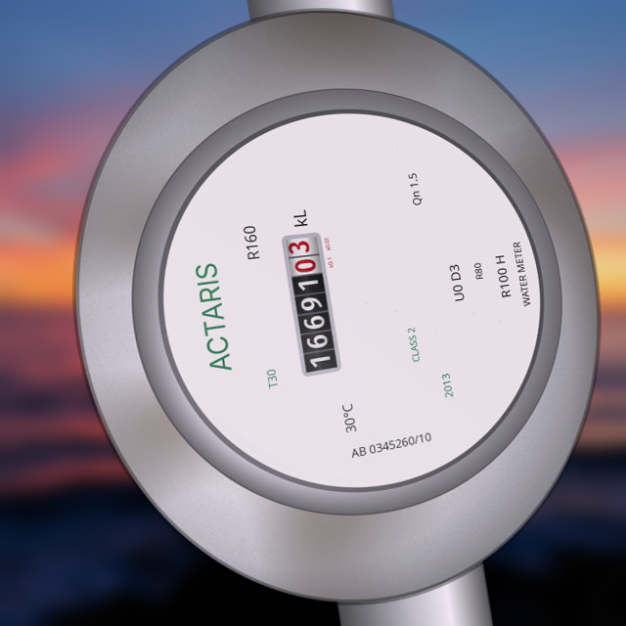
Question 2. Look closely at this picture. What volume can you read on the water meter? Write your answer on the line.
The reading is 16691.03 kL
